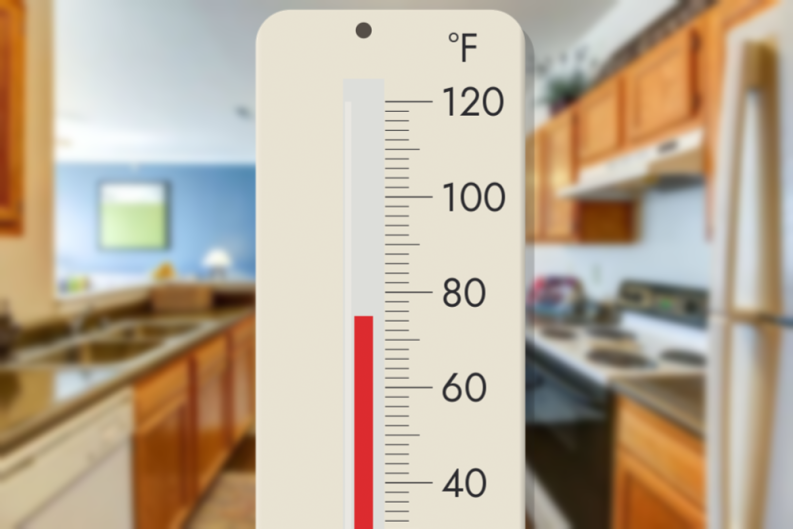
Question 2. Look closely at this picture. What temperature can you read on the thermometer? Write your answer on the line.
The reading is 75 °F
